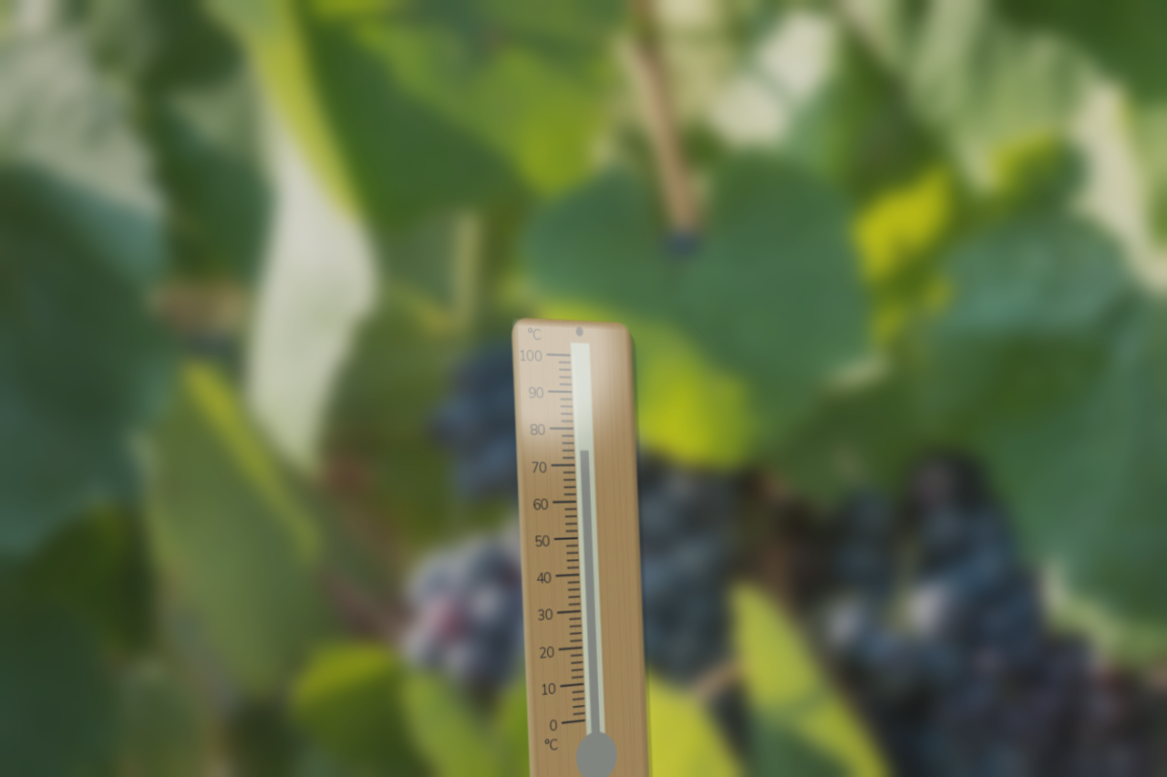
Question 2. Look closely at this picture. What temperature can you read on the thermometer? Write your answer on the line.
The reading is 74 °C
